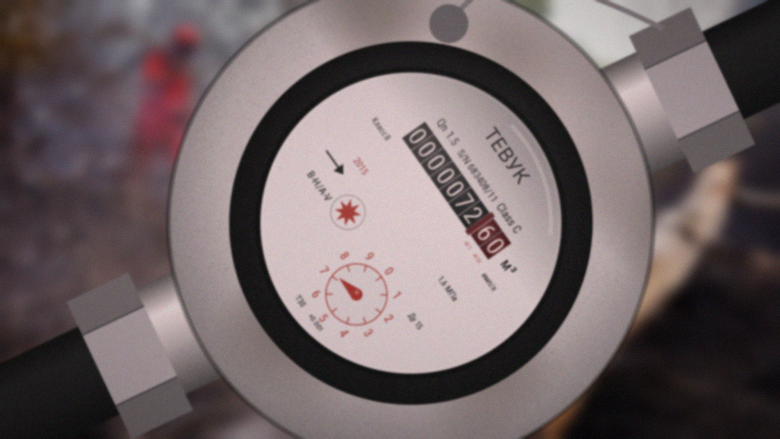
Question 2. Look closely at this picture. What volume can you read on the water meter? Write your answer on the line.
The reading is 72.607 m³
